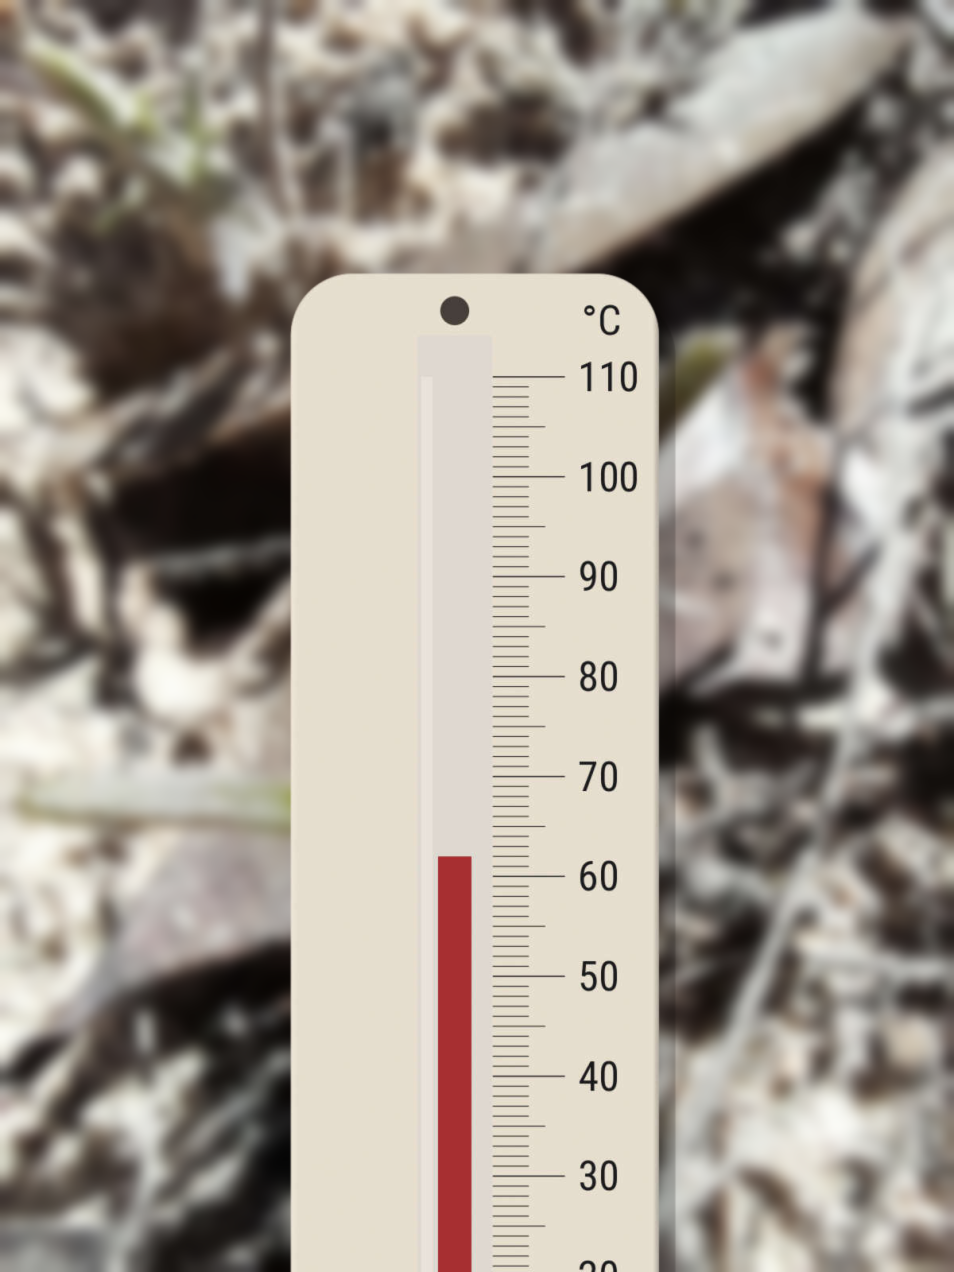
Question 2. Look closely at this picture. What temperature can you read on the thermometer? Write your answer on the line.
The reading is 62 °C
